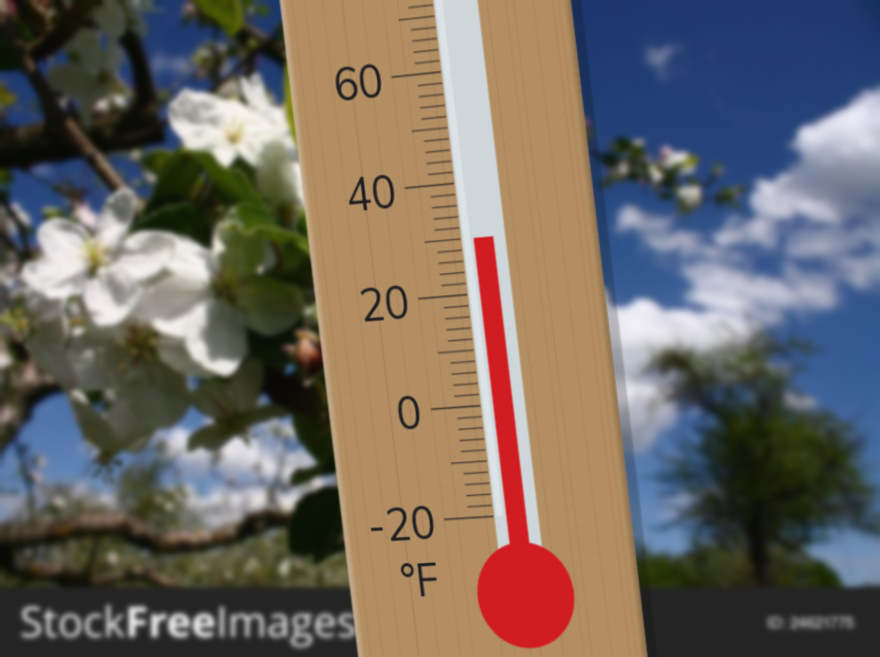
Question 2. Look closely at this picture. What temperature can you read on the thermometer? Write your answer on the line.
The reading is 30 °F
